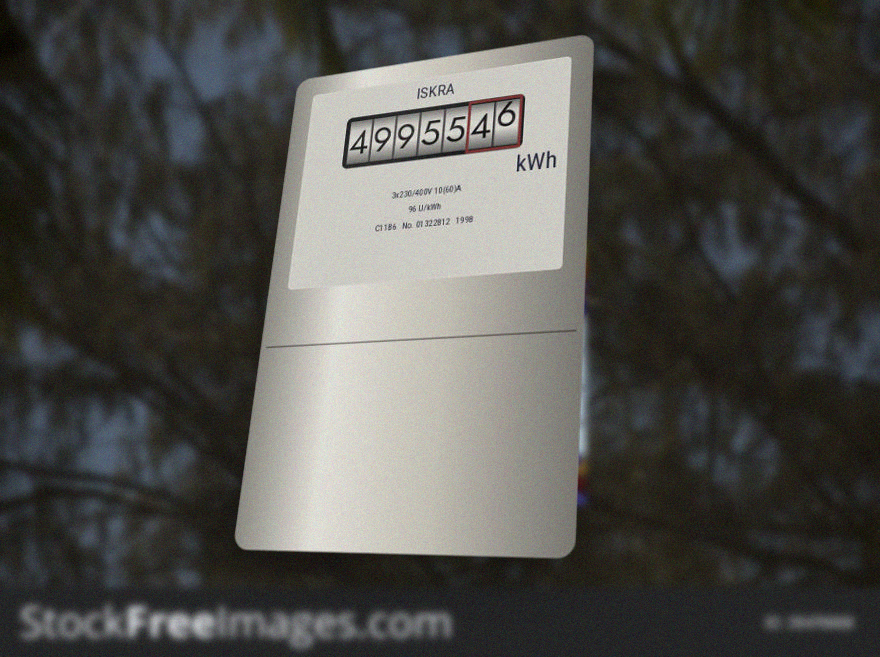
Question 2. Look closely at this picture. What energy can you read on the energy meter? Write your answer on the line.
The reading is 49955.46 kWh
